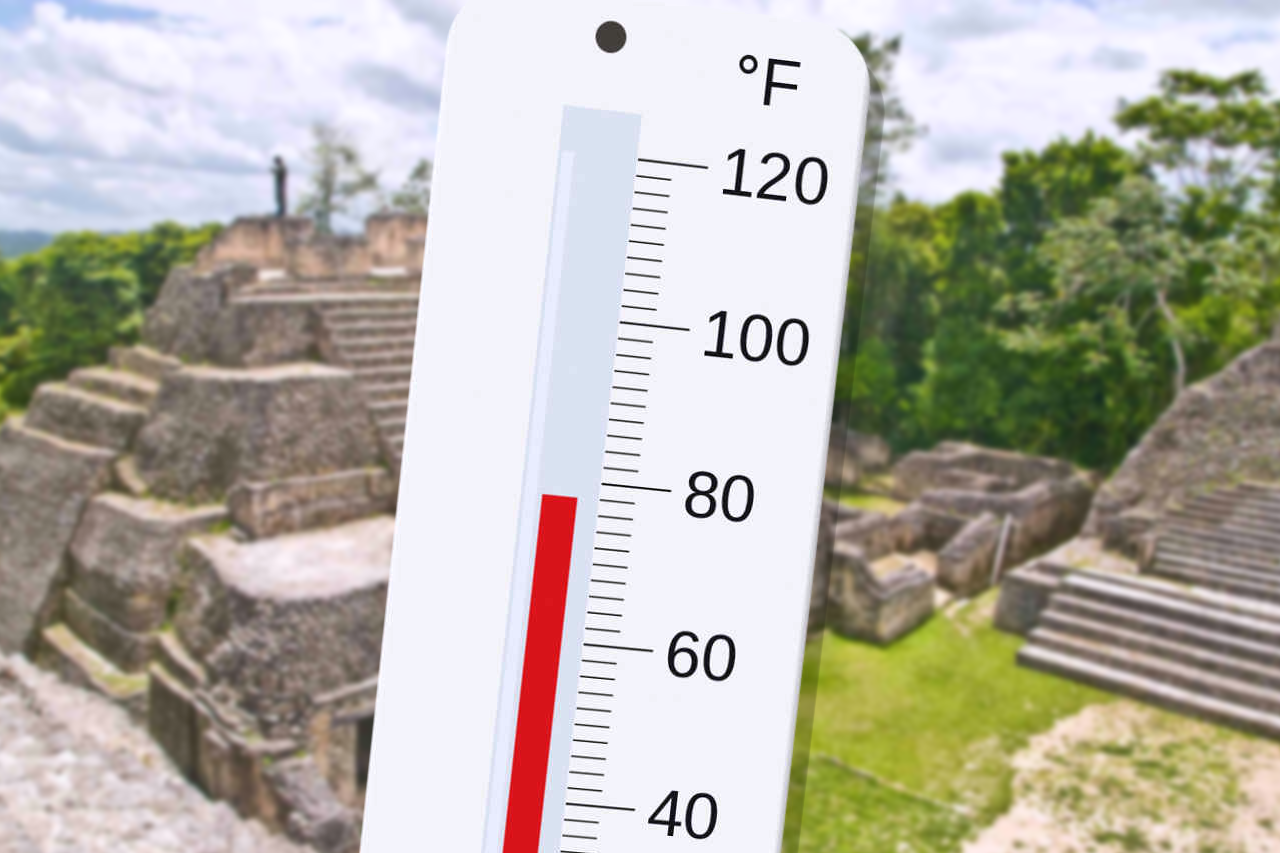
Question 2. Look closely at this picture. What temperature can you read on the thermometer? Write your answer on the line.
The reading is 78 °F
